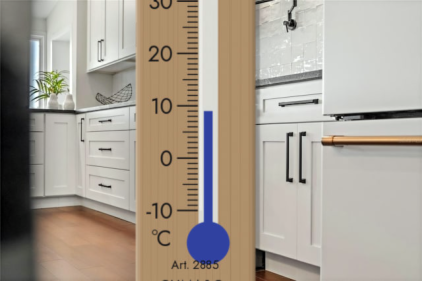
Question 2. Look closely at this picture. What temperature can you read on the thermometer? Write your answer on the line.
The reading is 9 °C
